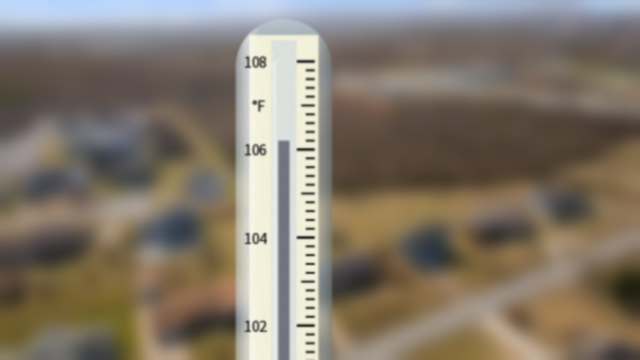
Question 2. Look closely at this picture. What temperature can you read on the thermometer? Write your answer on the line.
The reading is 106.2 °F
